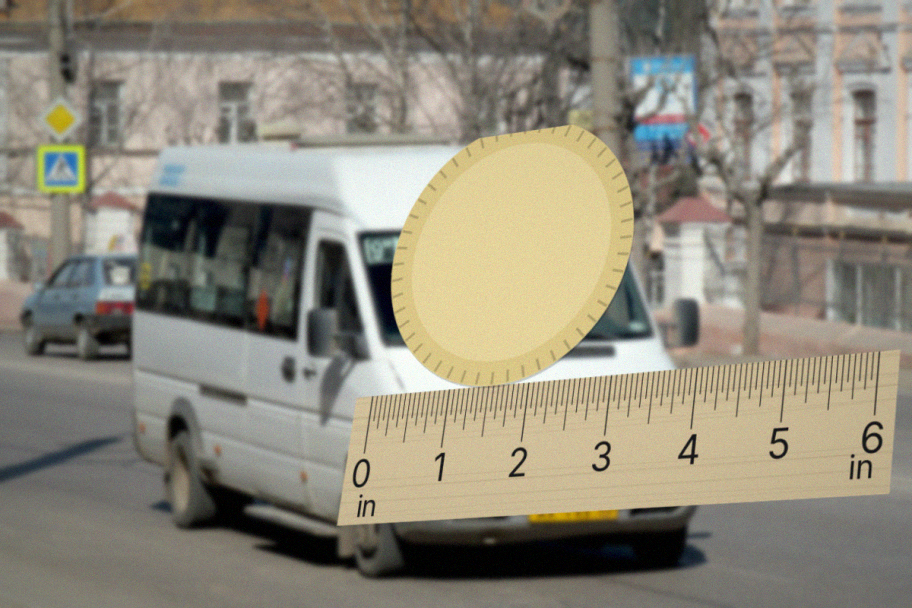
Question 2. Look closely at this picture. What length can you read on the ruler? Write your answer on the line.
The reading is 3.0625 in
